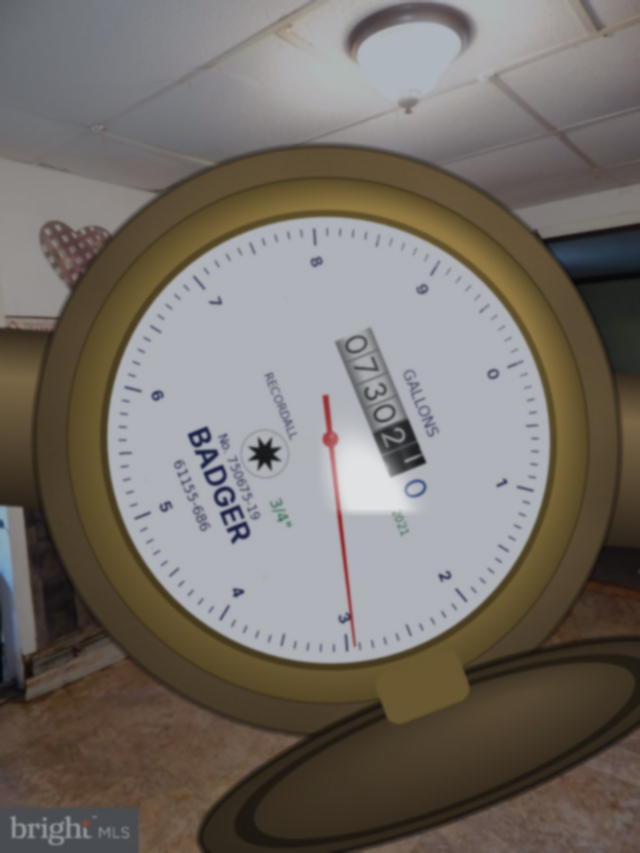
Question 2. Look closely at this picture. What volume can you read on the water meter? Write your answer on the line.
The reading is 730212.9 gal
